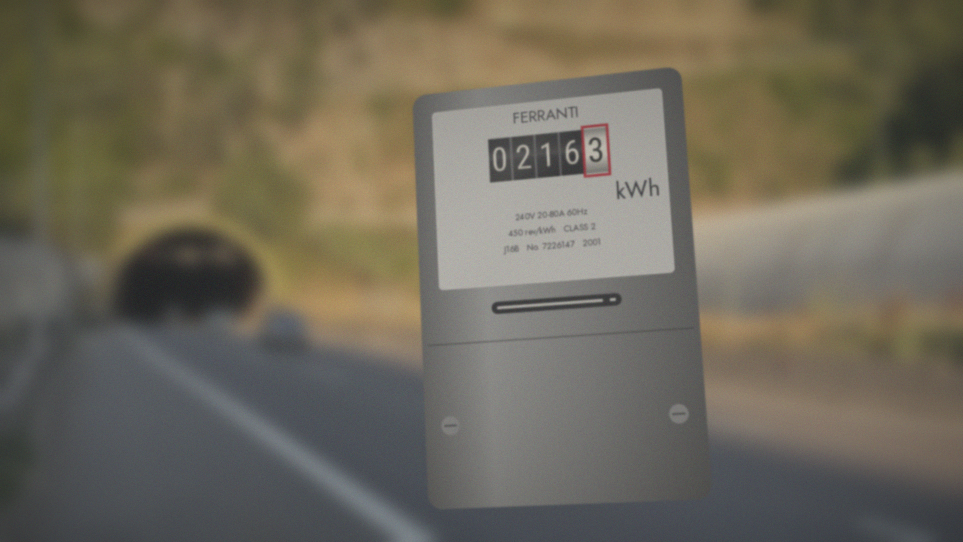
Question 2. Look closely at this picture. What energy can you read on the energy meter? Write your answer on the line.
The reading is 216.3 kWh
